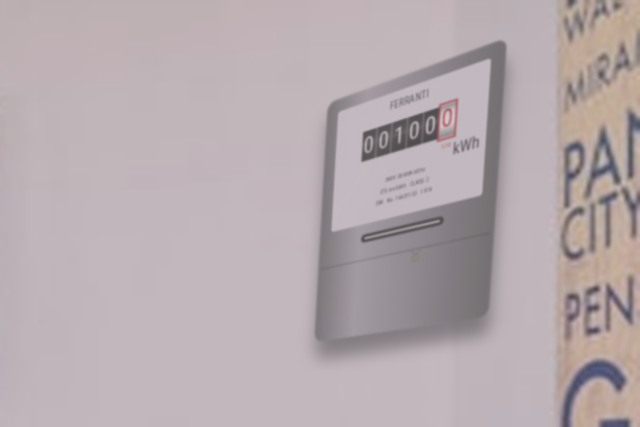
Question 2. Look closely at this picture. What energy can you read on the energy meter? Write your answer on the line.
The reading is 100.0 kWh
